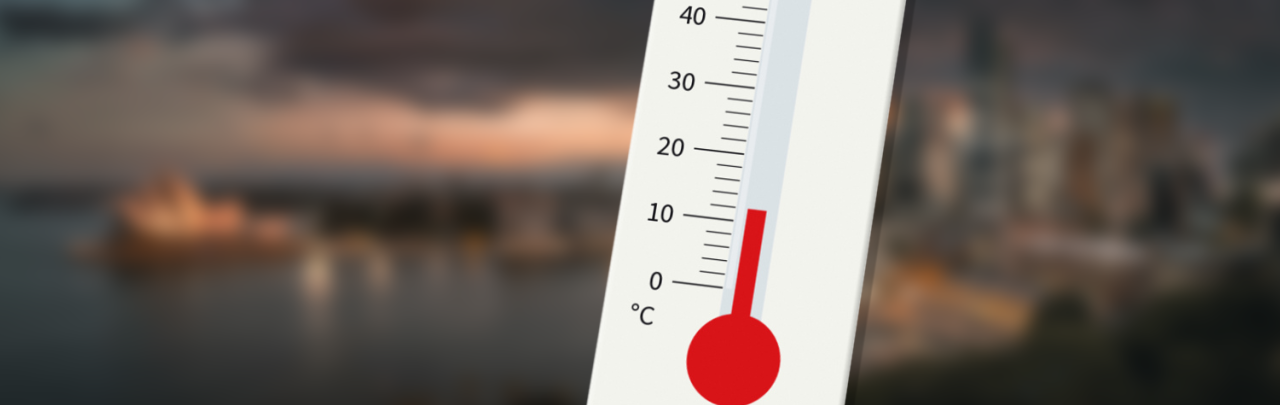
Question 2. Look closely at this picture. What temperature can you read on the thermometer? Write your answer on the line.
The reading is 12 °C
